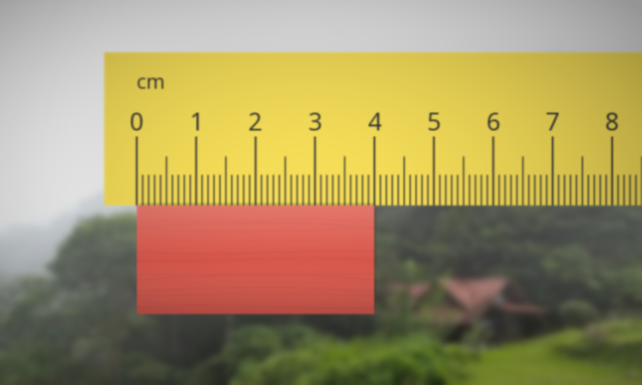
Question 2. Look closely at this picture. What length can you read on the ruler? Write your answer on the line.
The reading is 4 cm
